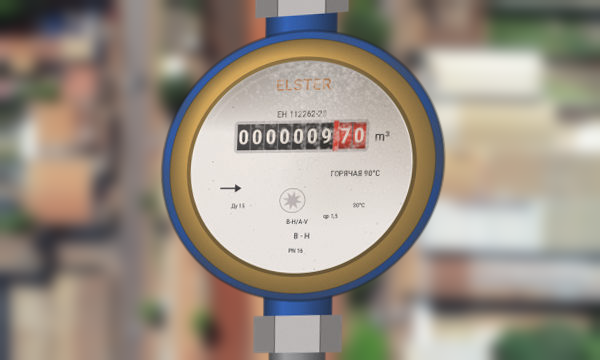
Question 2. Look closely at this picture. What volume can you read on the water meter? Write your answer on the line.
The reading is 9.70 m³
